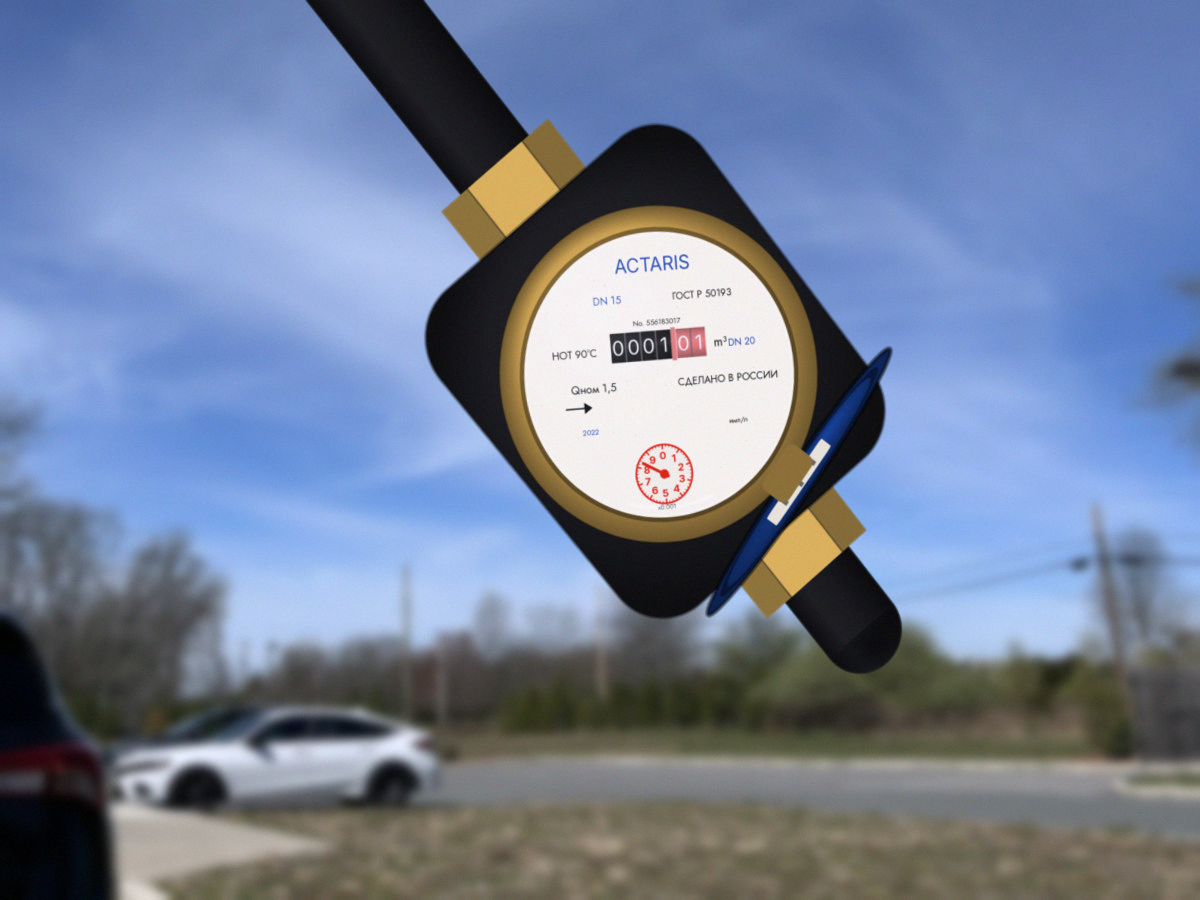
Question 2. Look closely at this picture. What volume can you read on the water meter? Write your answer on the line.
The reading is 1.018 m³
